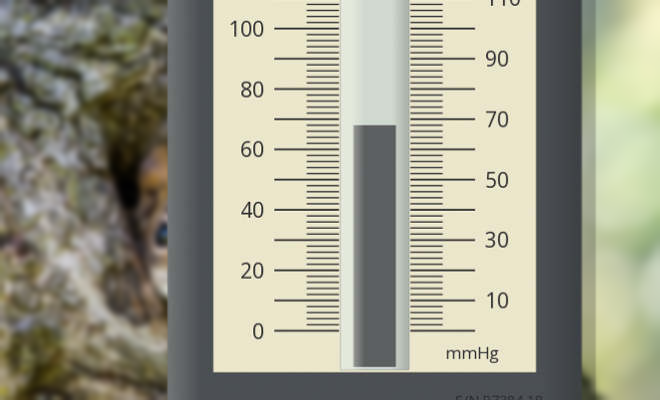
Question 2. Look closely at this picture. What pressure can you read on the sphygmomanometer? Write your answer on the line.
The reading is 68 mmHg
